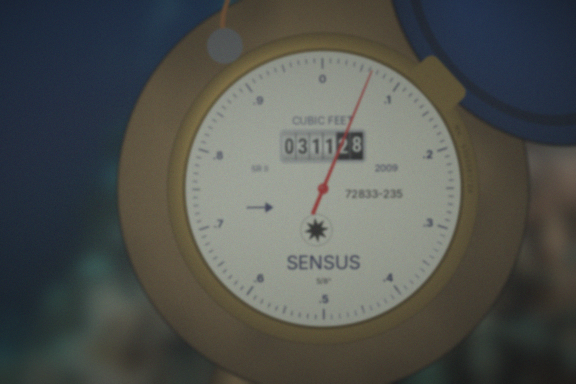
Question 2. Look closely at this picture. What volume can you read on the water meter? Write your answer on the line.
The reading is 31128.06 ft³
